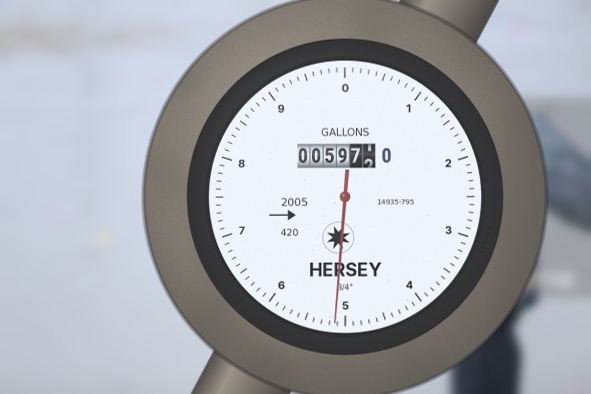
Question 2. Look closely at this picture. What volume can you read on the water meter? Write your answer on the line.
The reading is 59715.1 gal
